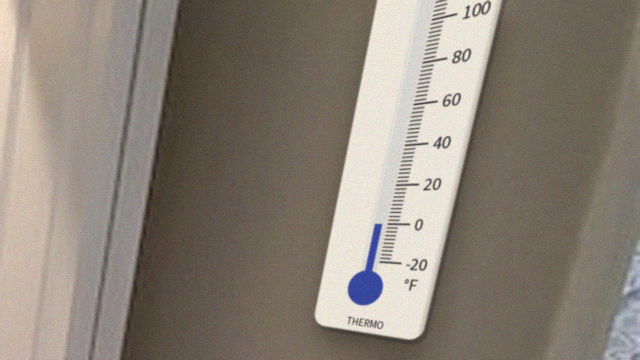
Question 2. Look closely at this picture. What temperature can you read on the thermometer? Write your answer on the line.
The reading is 0 °F
